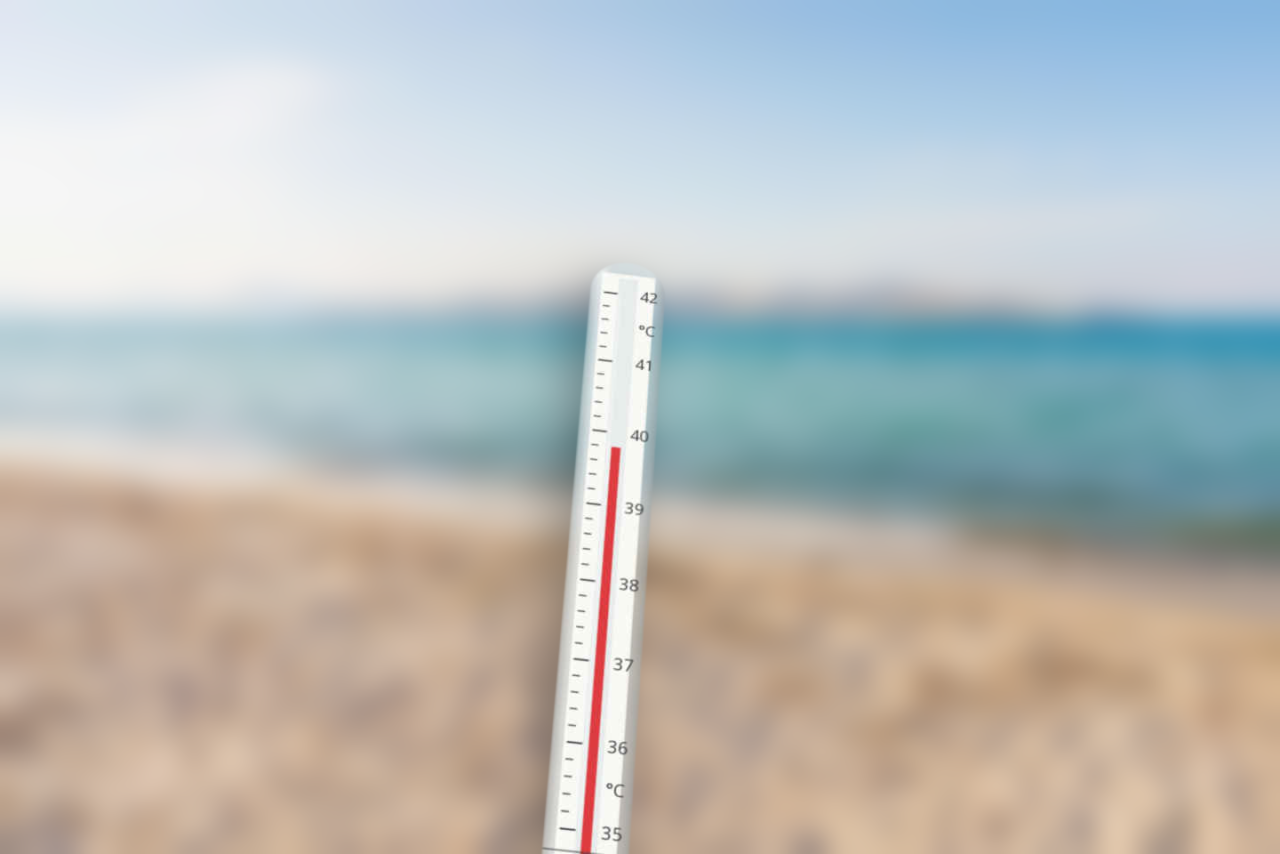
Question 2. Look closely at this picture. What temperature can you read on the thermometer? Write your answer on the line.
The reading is 39.8 °C
